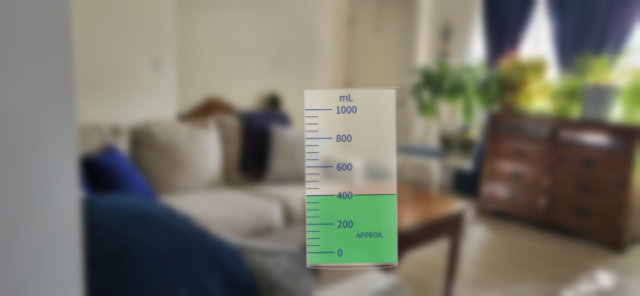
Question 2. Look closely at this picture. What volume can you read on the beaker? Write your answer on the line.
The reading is 400 mL
